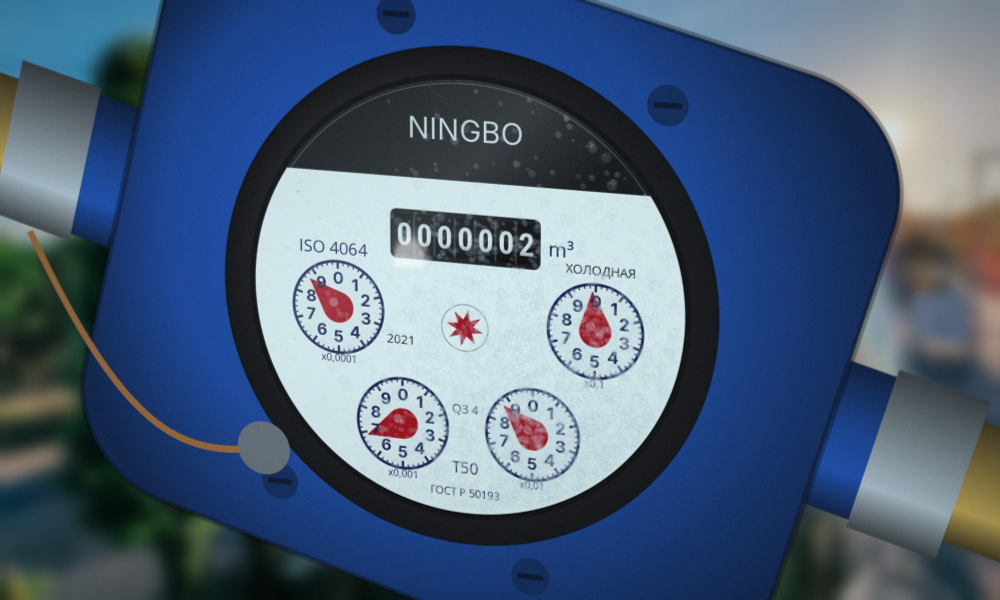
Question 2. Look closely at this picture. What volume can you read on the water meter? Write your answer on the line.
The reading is 1.9868 m³
